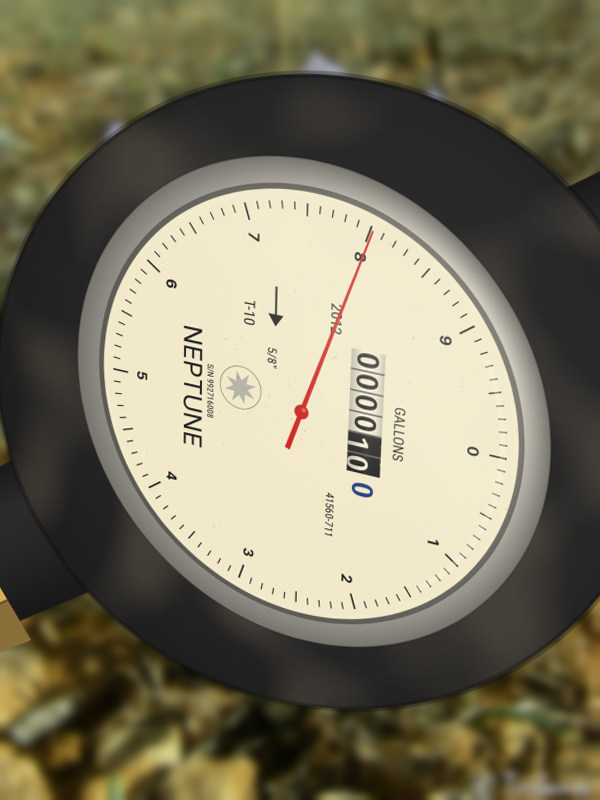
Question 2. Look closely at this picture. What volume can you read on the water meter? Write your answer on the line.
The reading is 98.0 gal
